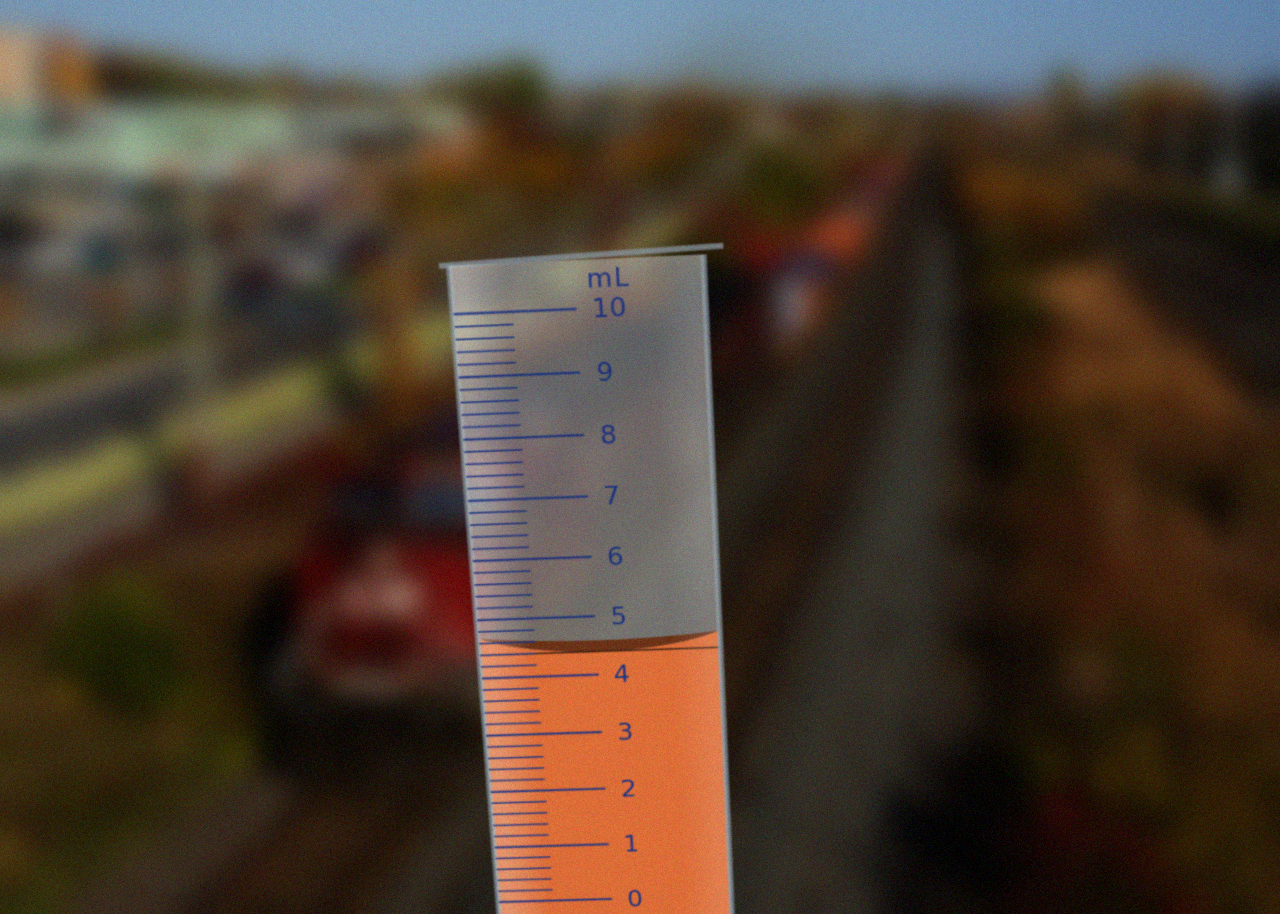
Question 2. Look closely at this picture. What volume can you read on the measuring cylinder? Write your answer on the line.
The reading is 4.4 mL
